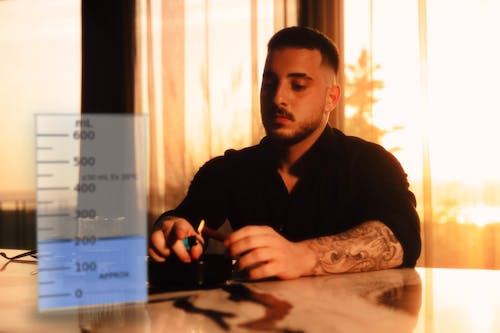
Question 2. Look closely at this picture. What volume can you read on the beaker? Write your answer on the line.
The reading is 200 mL
